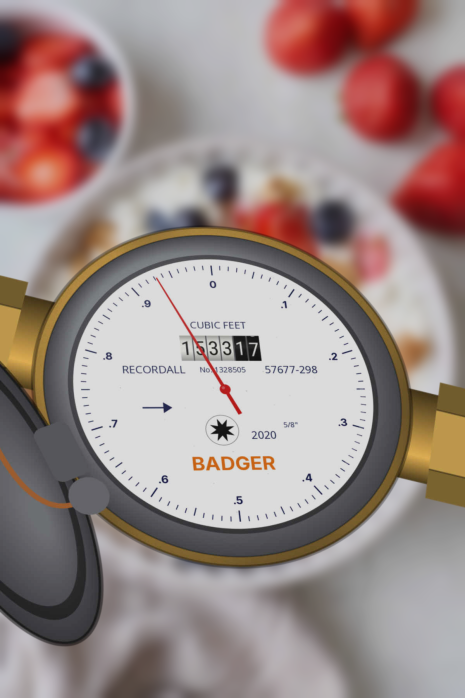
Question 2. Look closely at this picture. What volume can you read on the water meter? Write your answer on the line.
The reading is 153316.93 ft³
